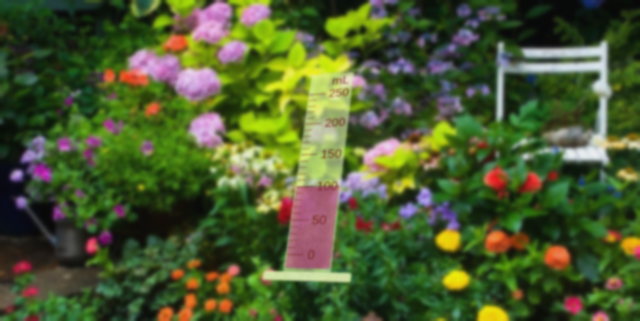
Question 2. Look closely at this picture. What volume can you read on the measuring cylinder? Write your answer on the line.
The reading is 100 mL
